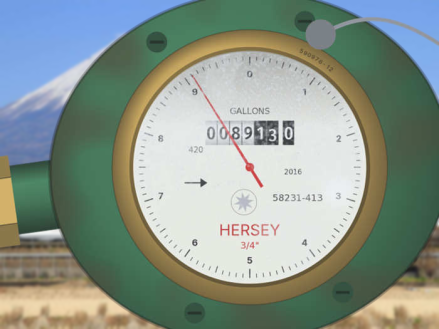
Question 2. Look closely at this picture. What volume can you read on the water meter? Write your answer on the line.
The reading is 89129.1 gal
